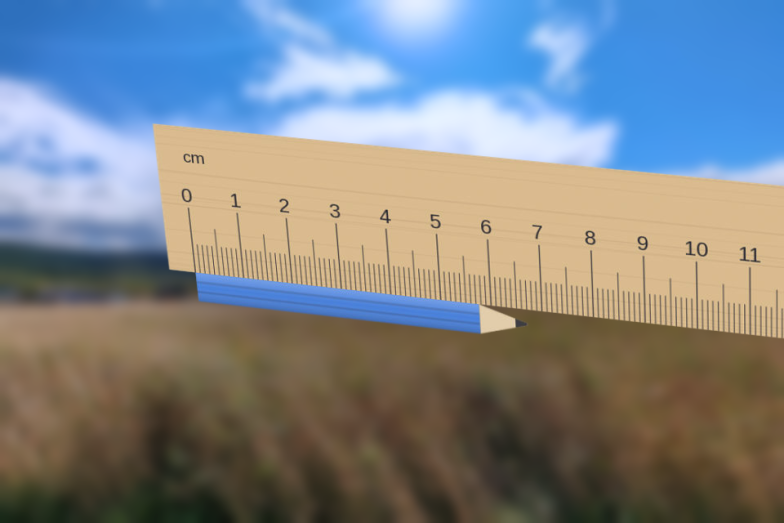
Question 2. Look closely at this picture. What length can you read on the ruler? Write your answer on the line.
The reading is 6.7 cm
